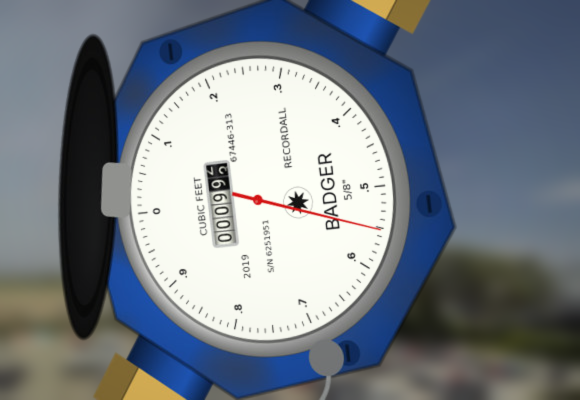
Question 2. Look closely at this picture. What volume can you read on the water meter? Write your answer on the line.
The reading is 992.55 ft³
